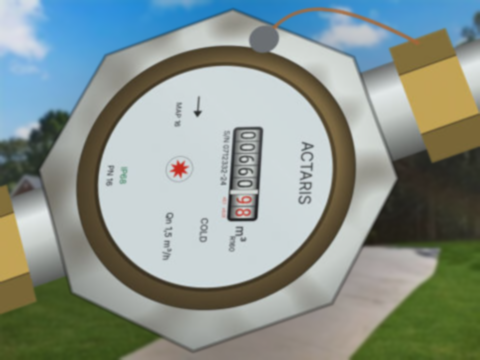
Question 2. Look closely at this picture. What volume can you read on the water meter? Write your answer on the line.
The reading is 660.98 m³
